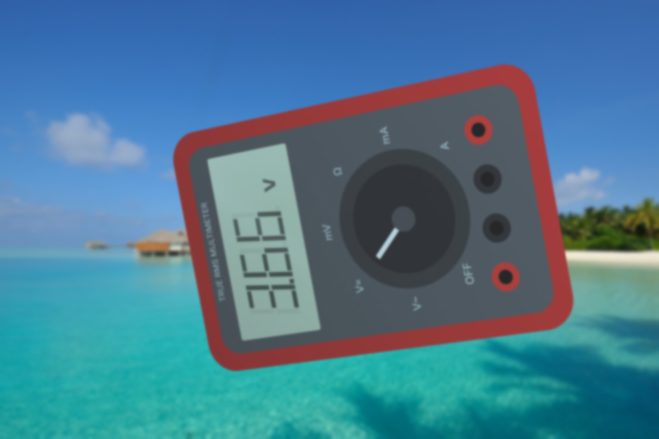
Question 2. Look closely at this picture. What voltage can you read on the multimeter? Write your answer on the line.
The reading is 3.66 V
